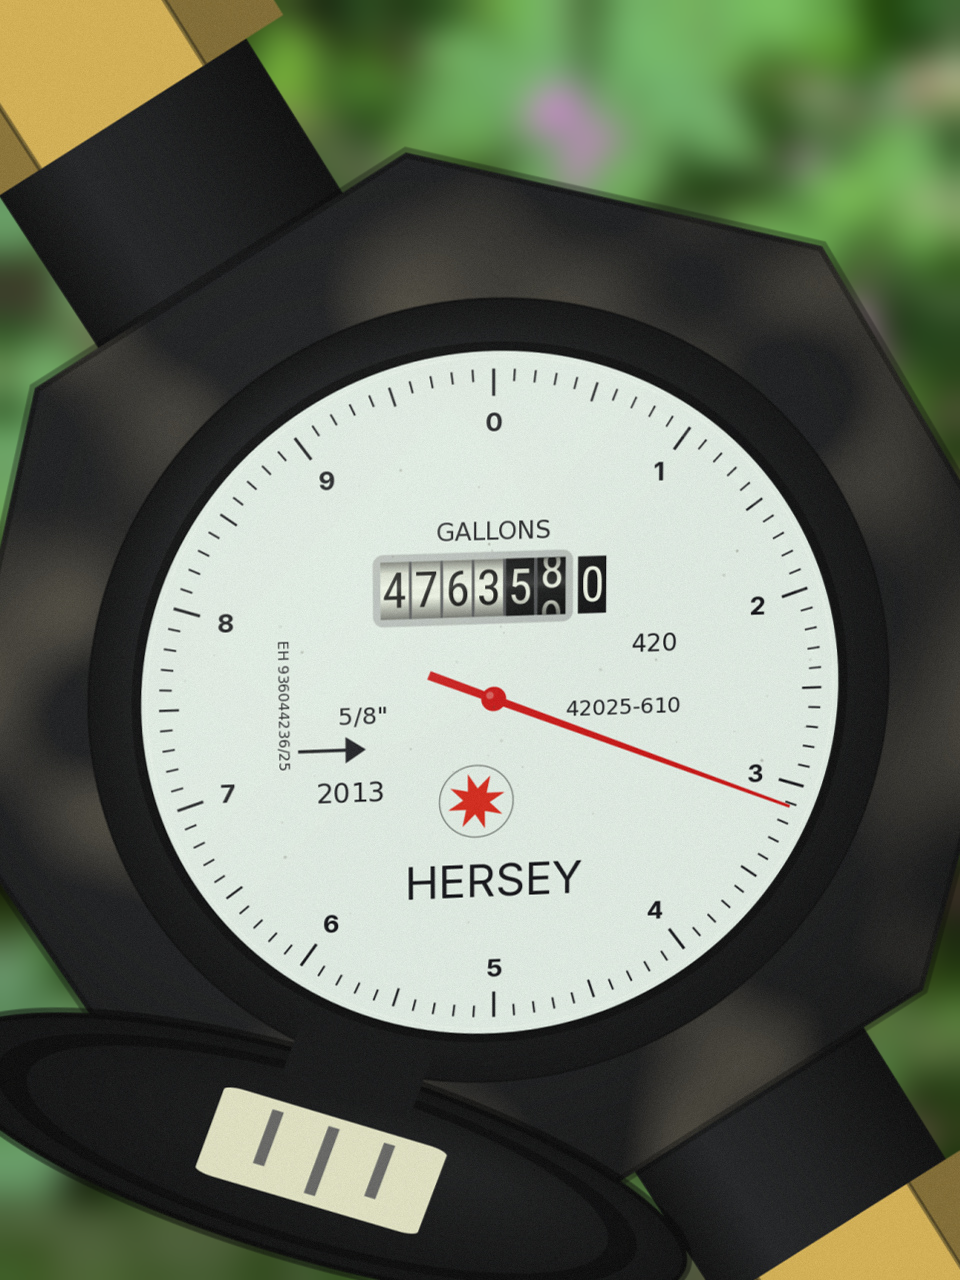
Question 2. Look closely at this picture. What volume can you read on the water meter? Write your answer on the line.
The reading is 4763583.1 gal
